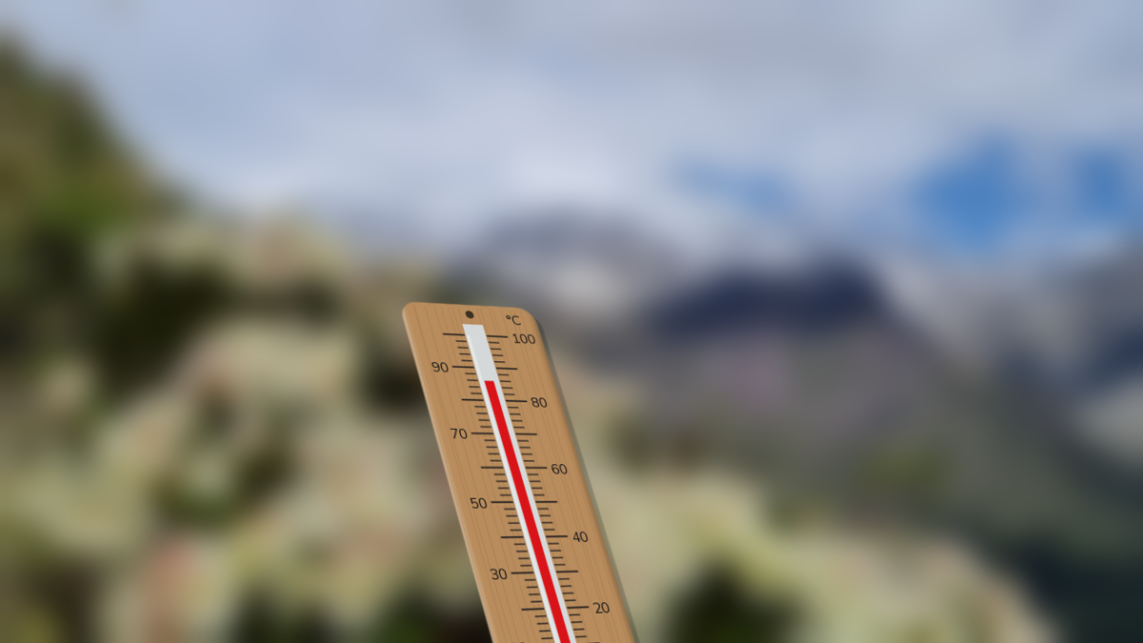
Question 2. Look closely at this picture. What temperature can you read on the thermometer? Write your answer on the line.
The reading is 86 °C
